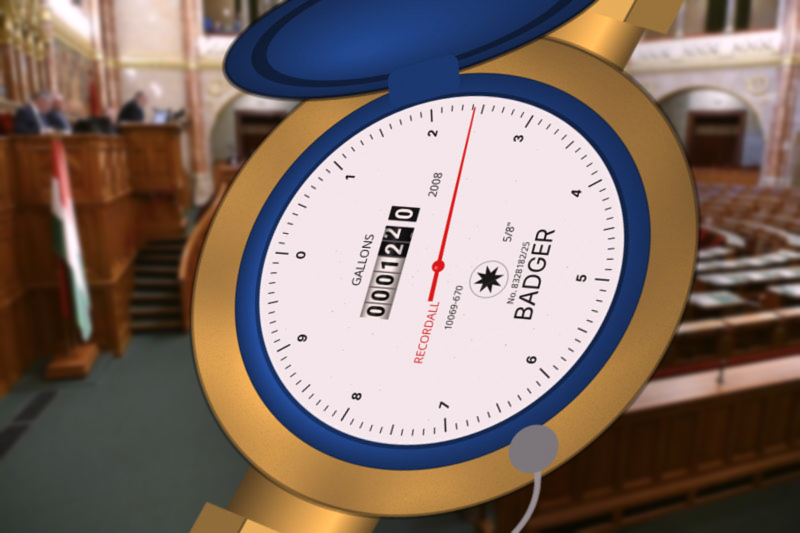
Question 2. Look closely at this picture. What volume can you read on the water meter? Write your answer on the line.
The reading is 1222.4 gal
